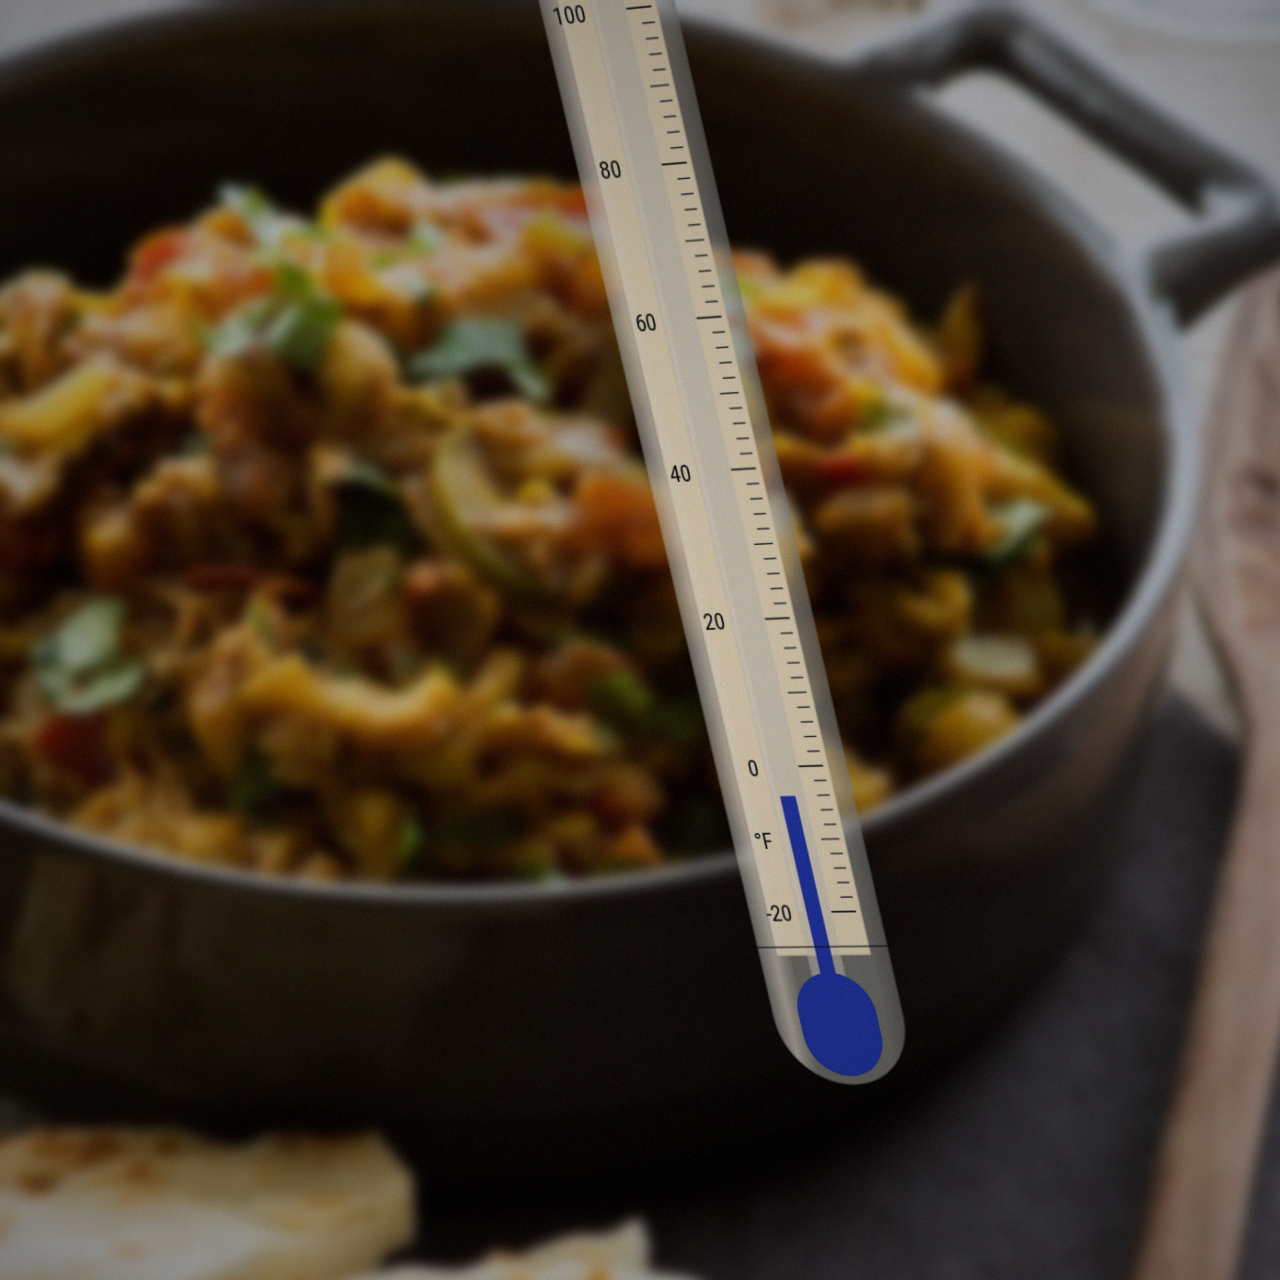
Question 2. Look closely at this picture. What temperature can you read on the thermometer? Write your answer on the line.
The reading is -4 °F
